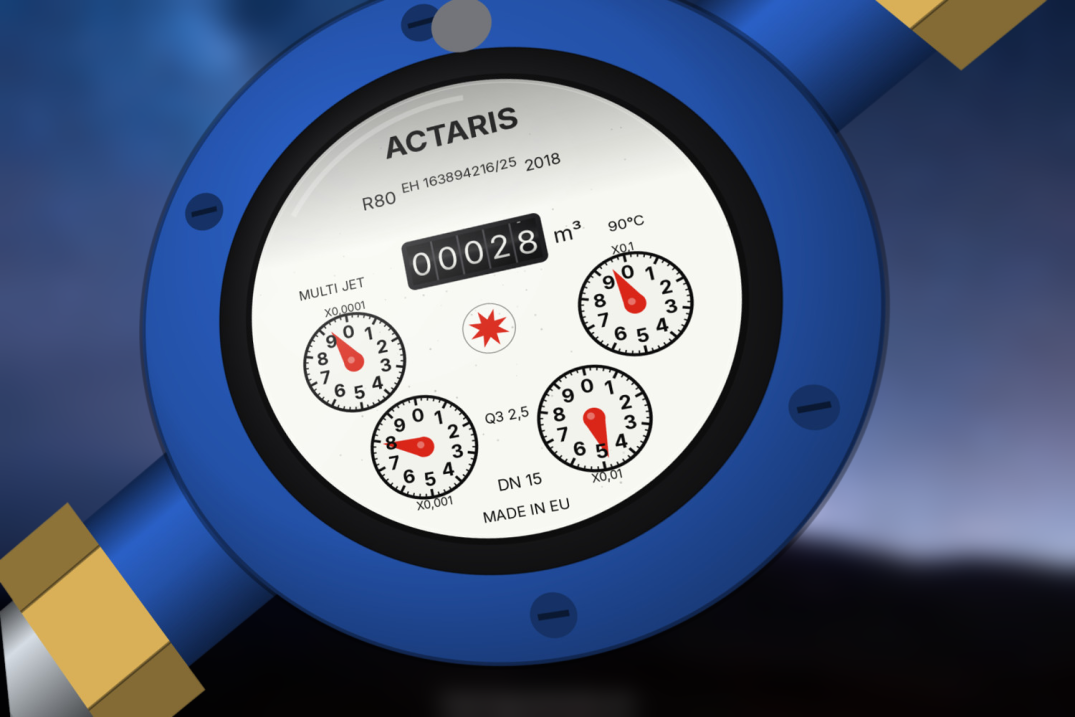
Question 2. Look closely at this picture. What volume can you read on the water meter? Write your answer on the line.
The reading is 27.9479 m³
